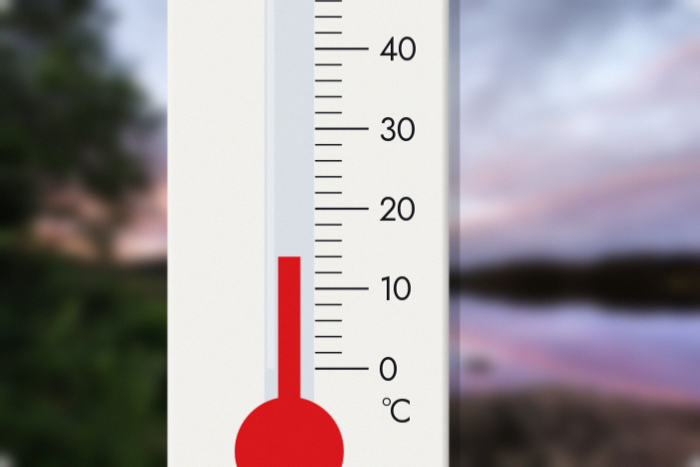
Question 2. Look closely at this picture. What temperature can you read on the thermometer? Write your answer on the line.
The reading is 14 °C
